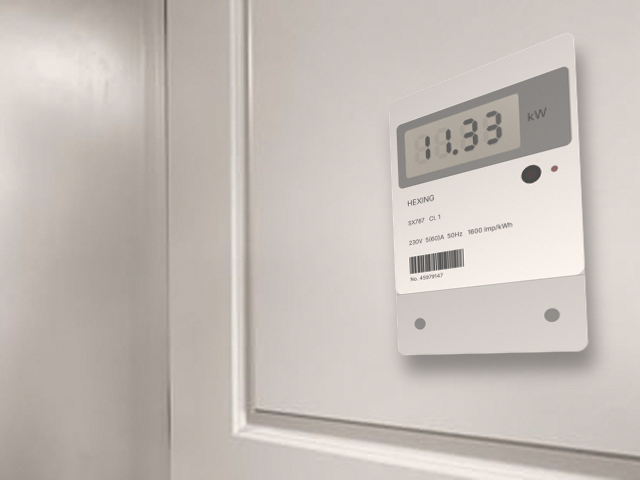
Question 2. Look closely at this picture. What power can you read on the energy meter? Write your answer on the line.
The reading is 11.33 kW
